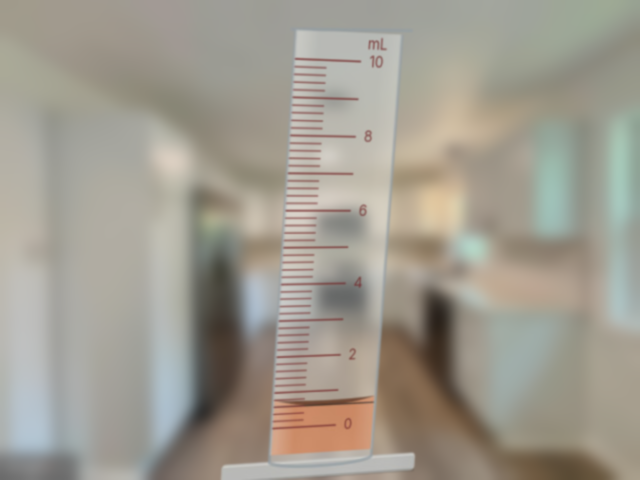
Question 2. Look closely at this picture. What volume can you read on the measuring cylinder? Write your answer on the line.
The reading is 0.6 mL
